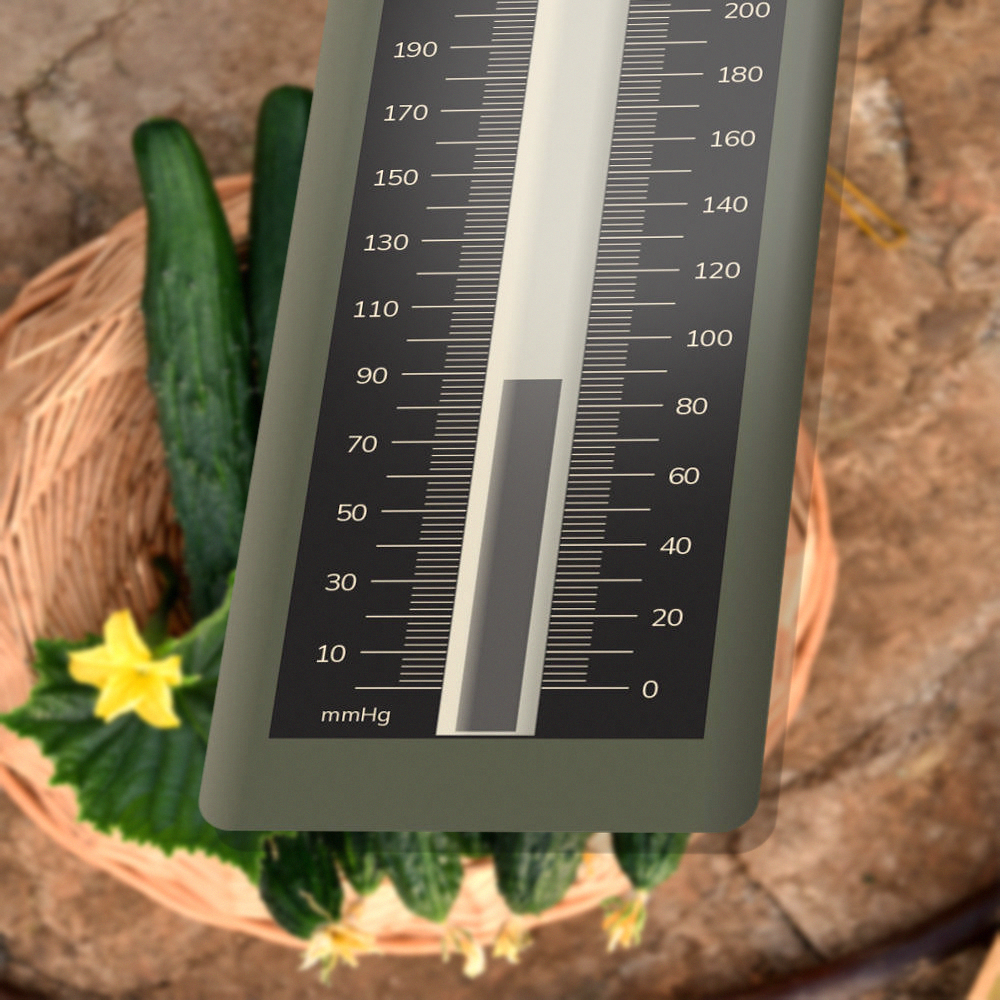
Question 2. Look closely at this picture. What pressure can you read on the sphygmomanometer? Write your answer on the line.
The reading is 88 mmHg
